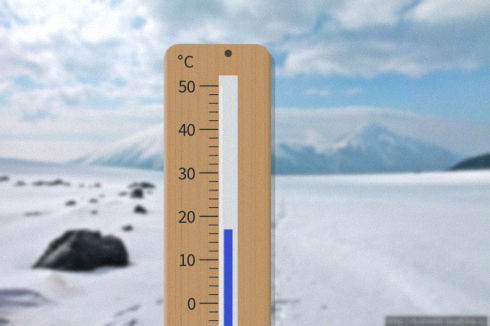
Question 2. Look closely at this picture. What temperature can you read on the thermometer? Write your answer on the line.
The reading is 17 °C
